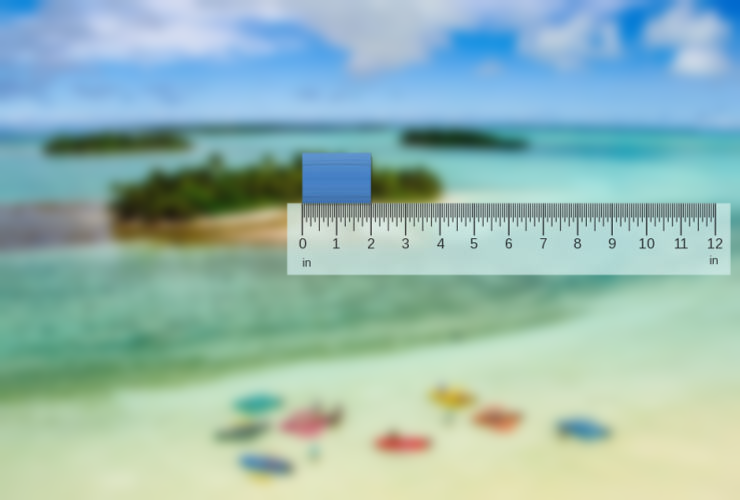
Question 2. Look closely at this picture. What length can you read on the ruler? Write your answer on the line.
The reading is 2 in
